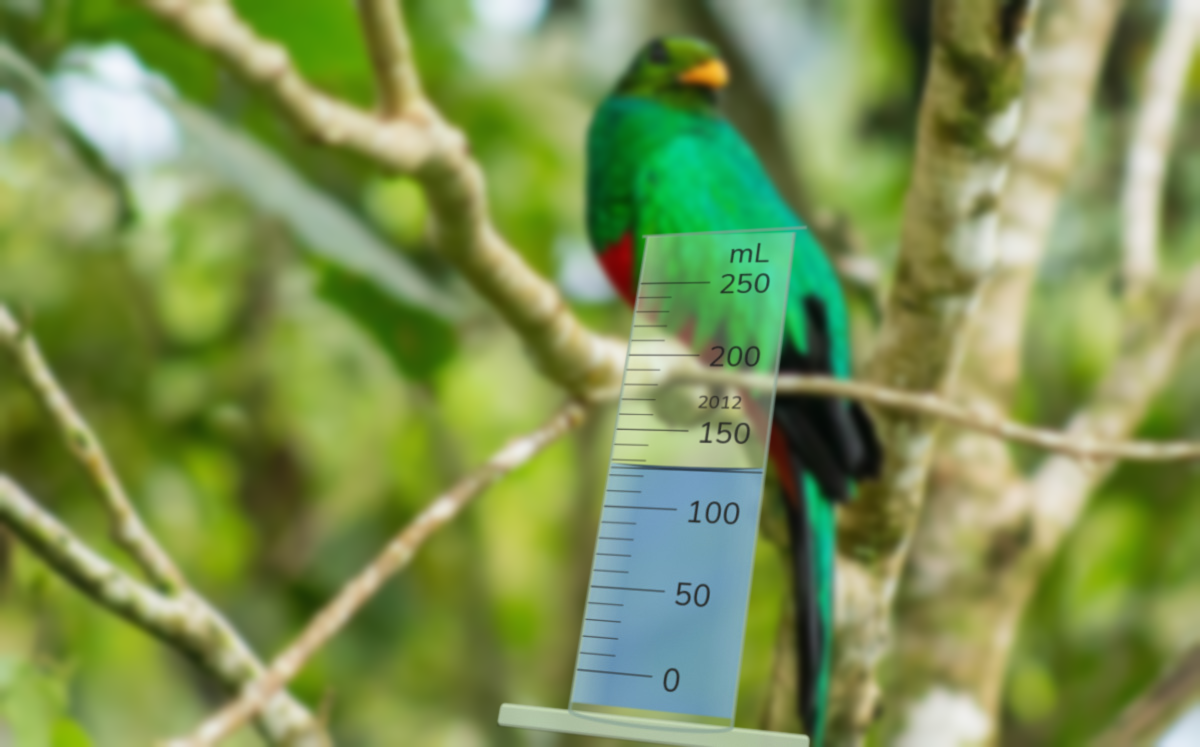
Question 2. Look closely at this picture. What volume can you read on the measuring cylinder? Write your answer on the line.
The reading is 125 mL
